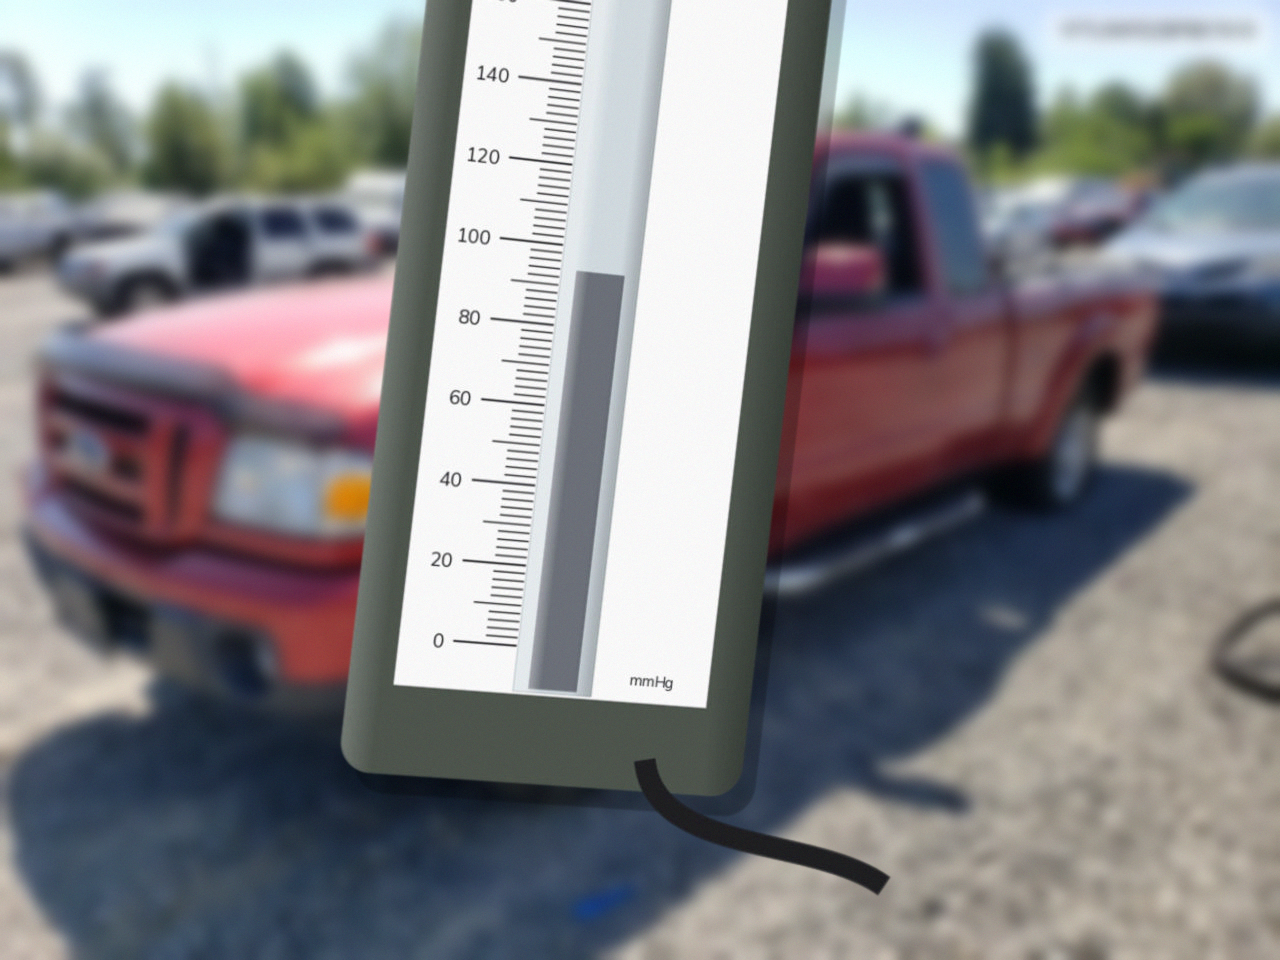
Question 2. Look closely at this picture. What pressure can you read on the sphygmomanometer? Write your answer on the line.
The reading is 94 mmHg
